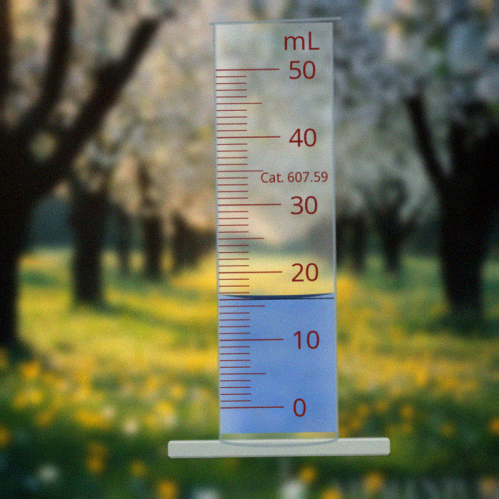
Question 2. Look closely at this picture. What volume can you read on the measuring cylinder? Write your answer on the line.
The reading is 16 mL
